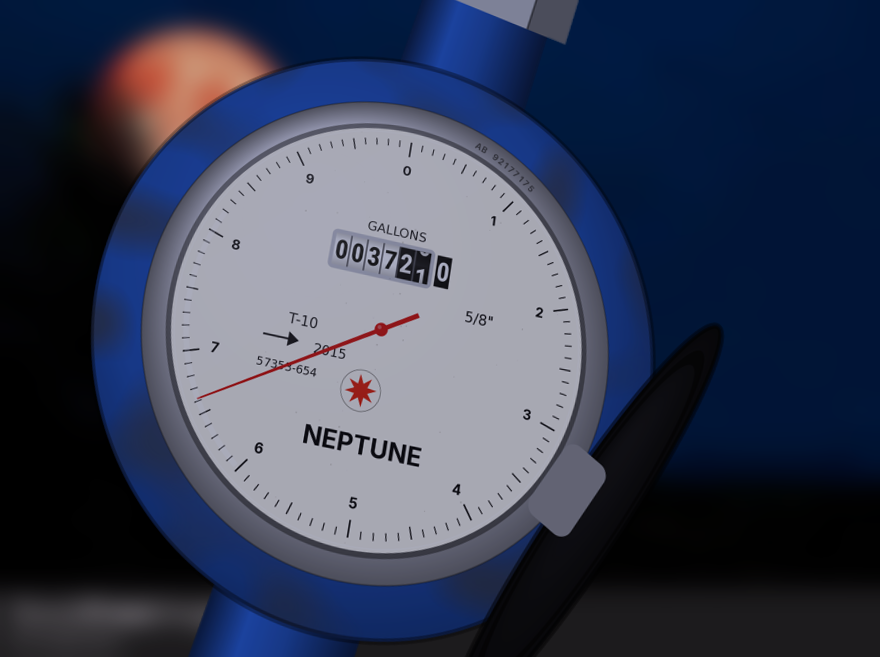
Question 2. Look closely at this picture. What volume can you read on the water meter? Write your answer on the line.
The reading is 37206.6 gal
